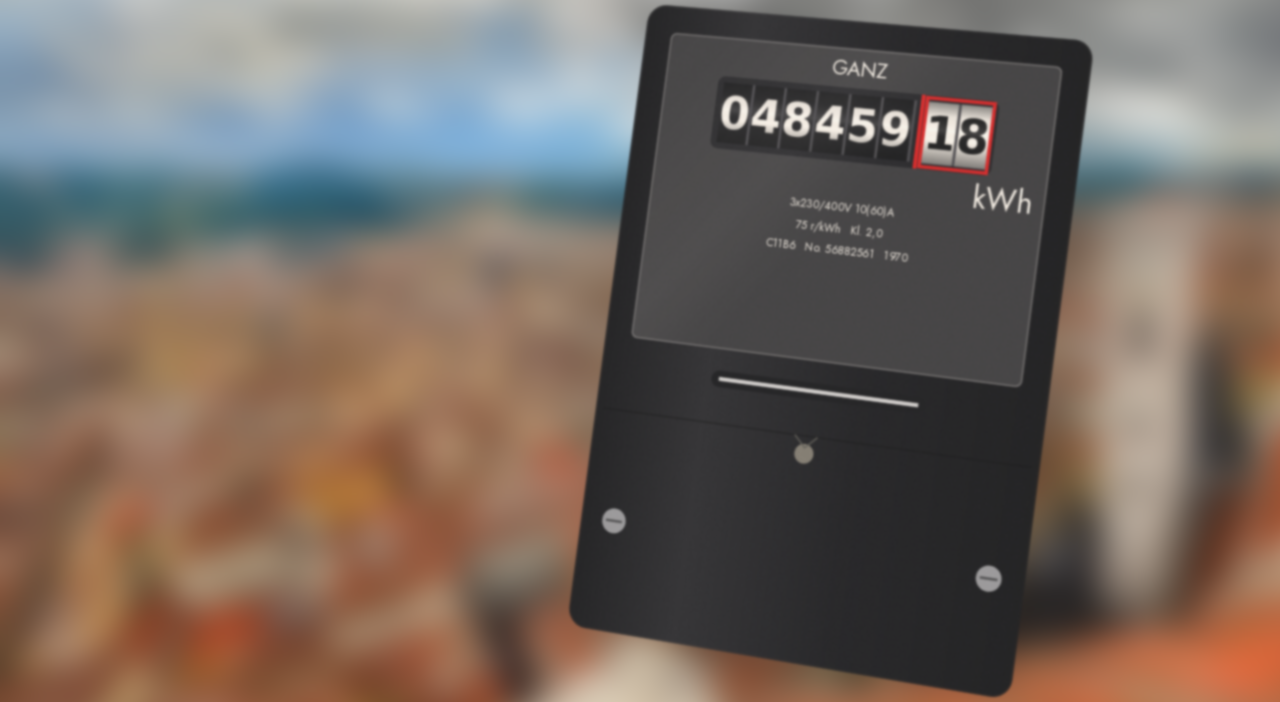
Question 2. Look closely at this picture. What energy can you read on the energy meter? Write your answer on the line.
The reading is 48459.18 kWh
